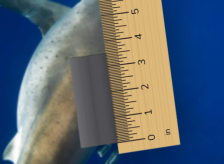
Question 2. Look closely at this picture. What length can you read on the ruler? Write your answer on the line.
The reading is 3.5 in
